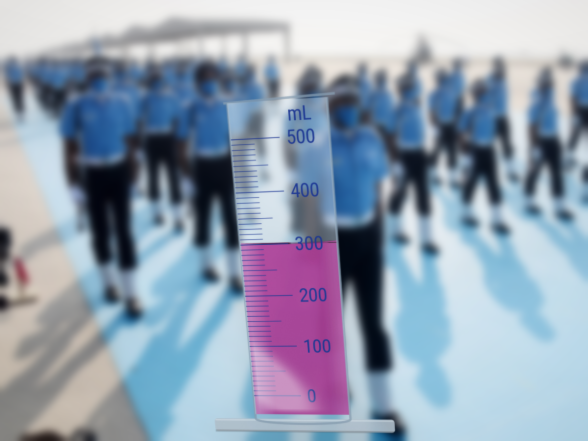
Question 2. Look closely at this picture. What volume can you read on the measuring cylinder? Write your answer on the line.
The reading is 300 mL
